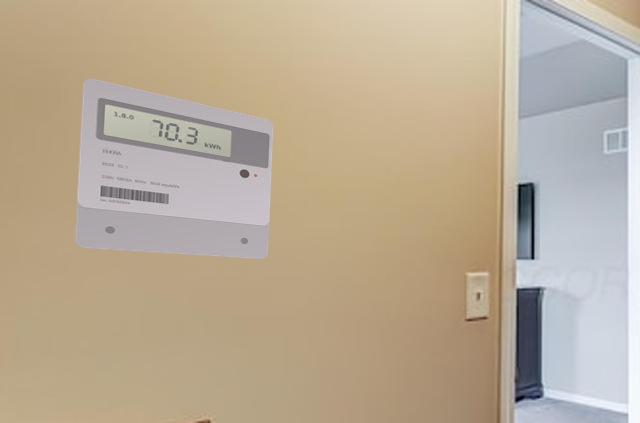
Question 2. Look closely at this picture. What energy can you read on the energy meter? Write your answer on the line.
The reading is 70.3 kWh
